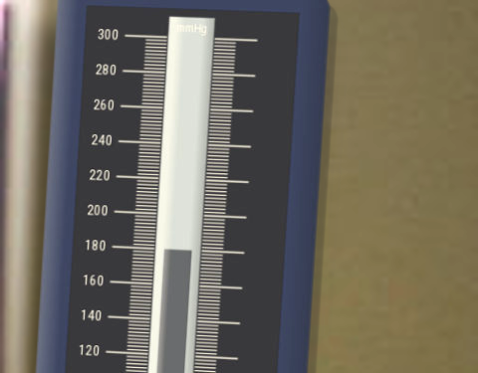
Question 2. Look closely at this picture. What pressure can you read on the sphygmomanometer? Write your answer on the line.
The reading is 180 mmHg
